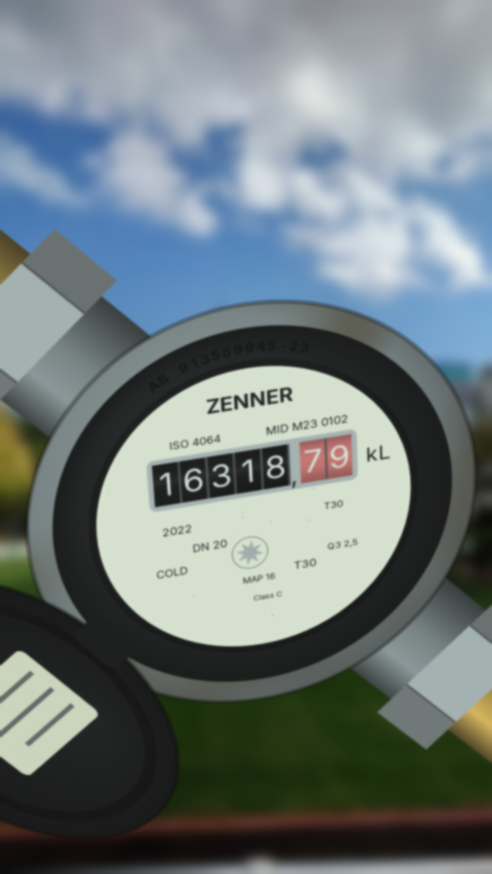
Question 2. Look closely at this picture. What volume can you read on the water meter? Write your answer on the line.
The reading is 16318.79 kL
